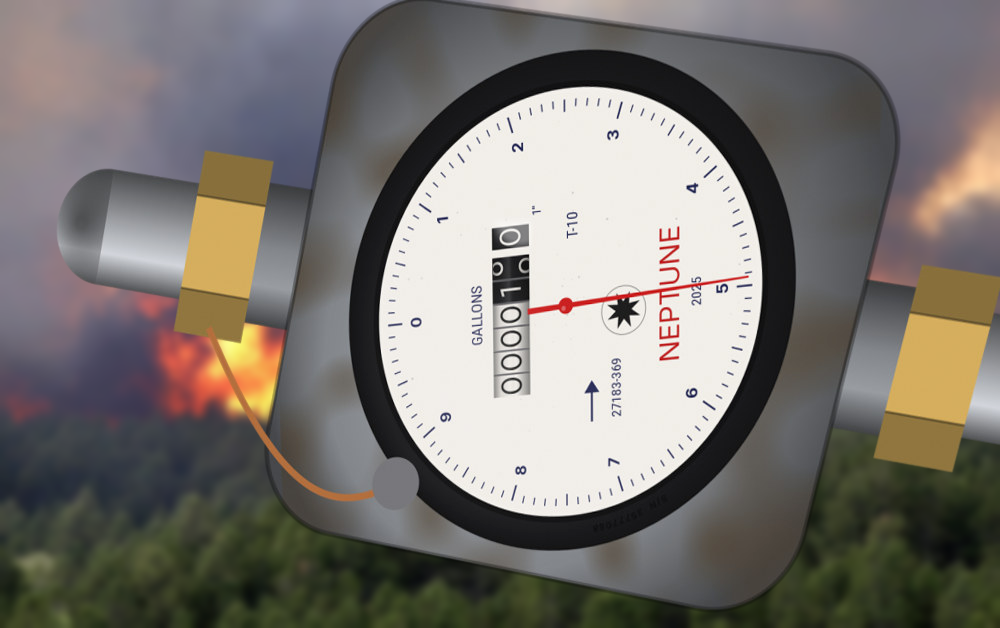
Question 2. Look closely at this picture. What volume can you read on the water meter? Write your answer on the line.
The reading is 184.9 gal
